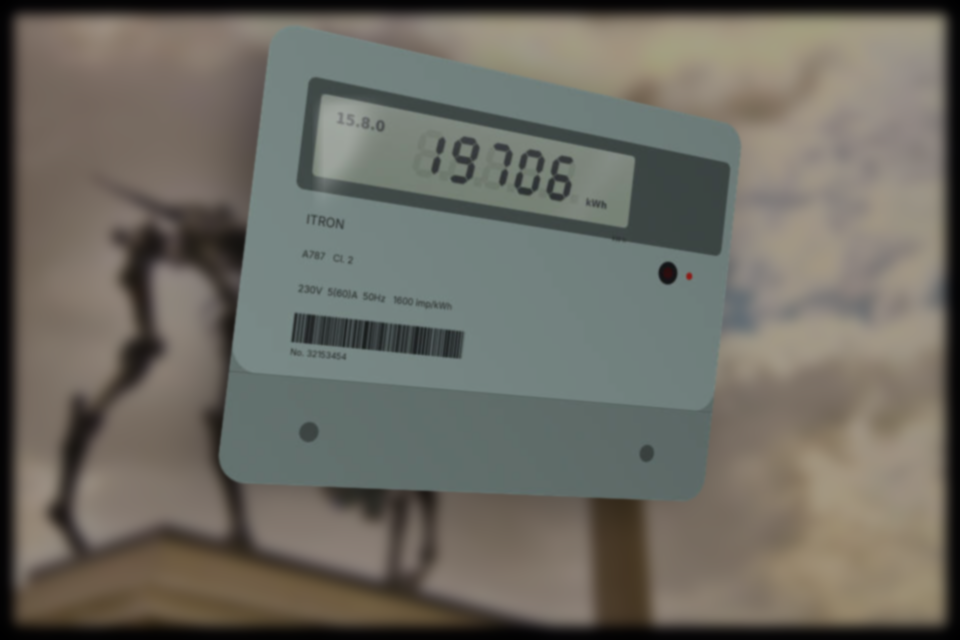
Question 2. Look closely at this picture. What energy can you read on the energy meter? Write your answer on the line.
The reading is 19706 kWh
